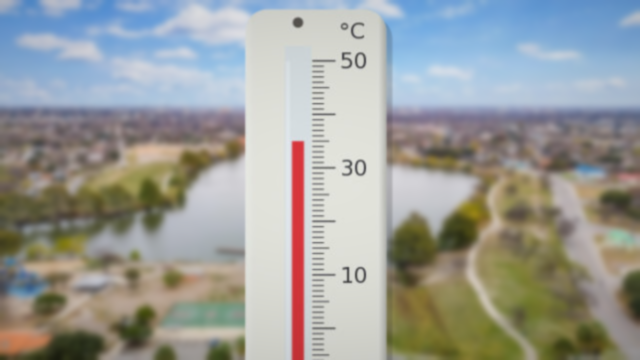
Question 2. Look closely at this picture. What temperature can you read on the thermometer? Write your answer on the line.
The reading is 35 °C
